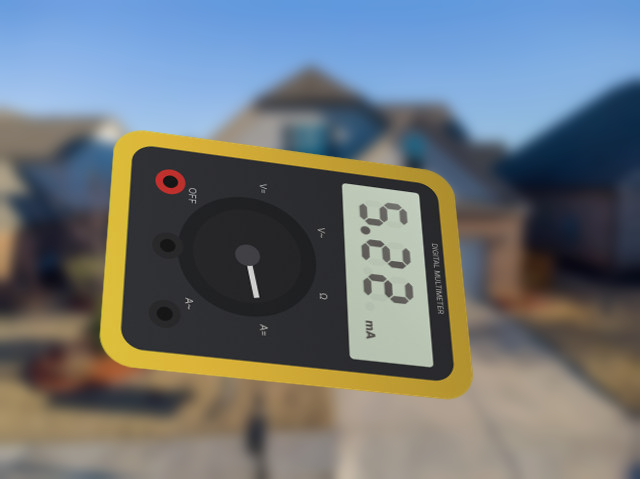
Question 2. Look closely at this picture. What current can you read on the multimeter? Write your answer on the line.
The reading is 5.22 mA
